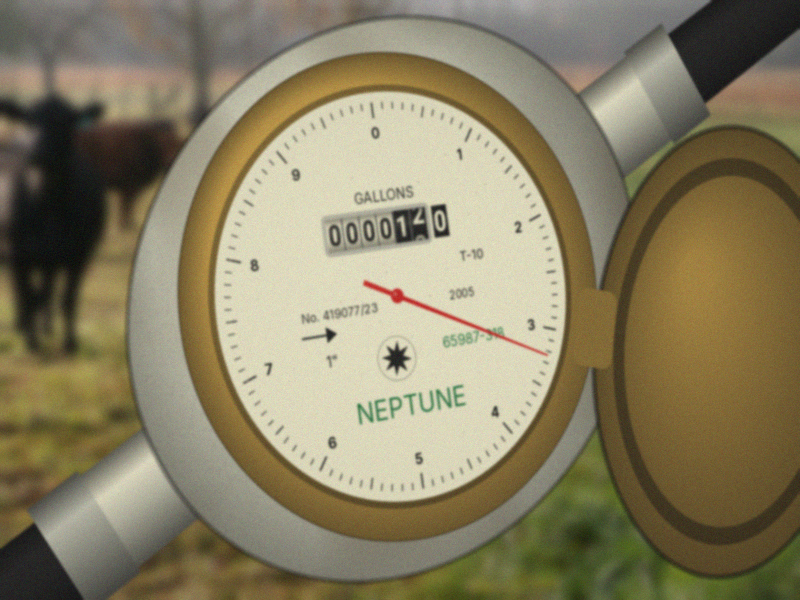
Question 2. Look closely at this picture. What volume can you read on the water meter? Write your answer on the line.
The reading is 123.2 gal
